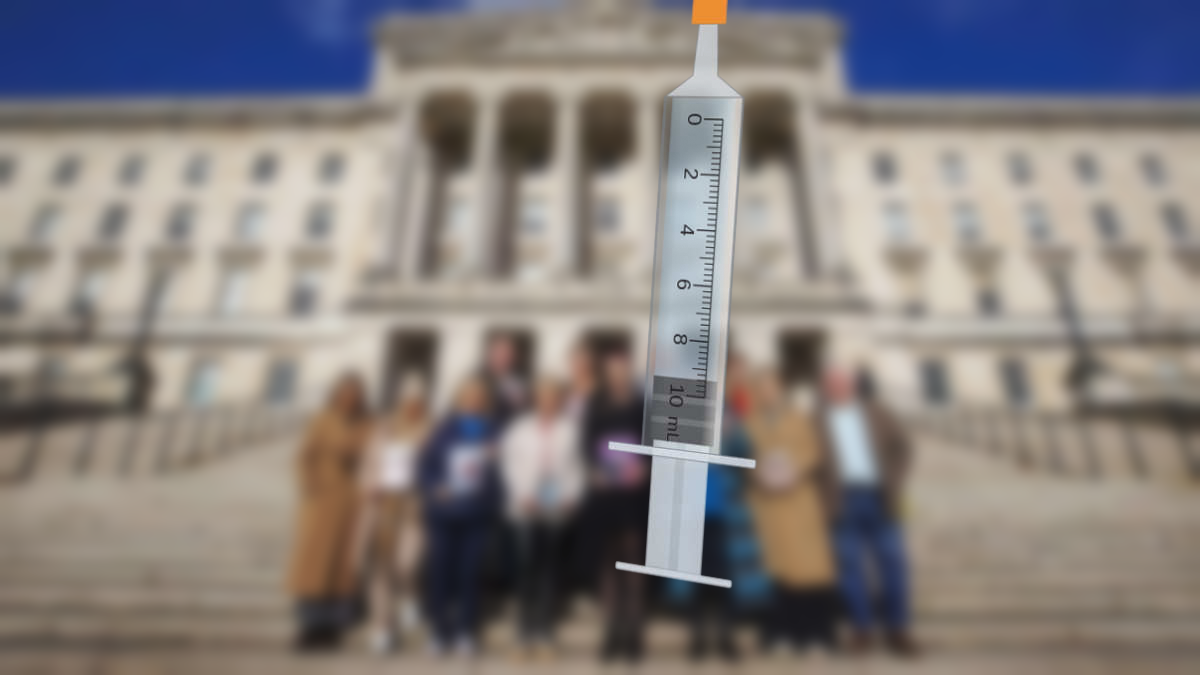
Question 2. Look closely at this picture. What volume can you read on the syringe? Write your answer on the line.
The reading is 9.4 mL
